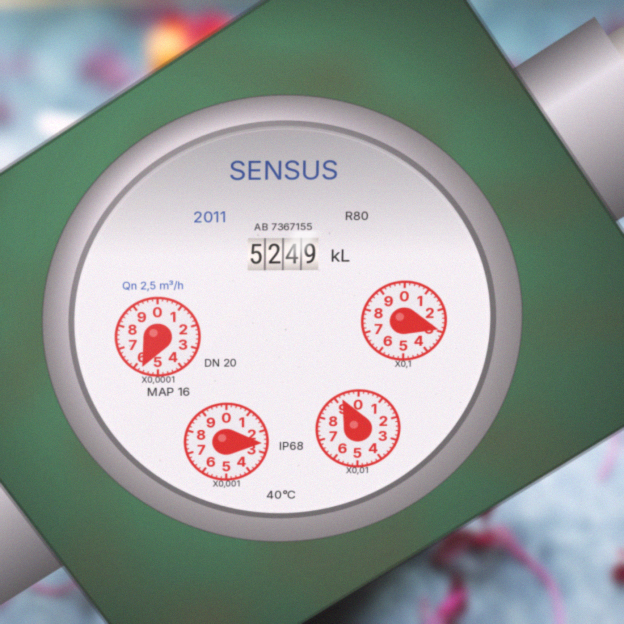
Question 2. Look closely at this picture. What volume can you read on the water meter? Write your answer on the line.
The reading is 5249.2925 kL
